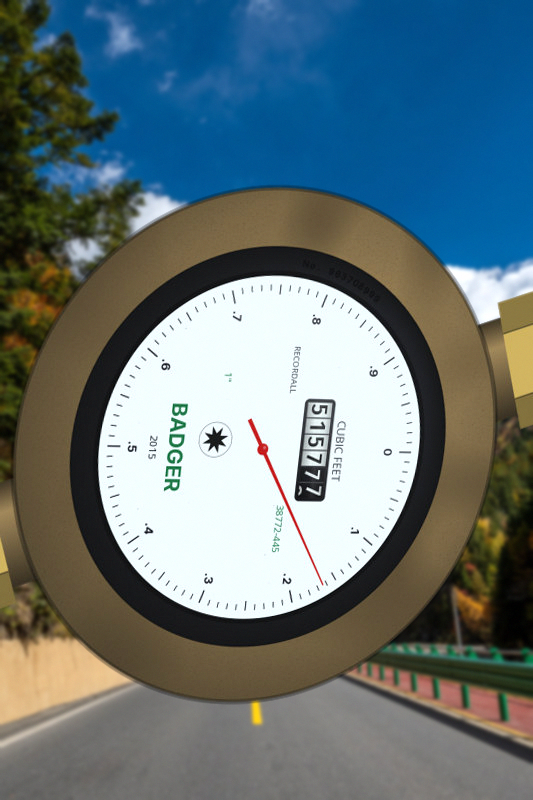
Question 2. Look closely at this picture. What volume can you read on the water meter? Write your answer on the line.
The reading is 515777.16 ft³
